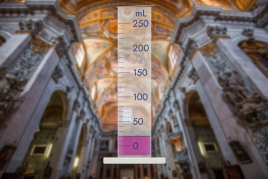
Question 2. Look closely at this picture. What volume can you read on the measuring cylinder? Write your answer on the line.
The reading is 20 mL
